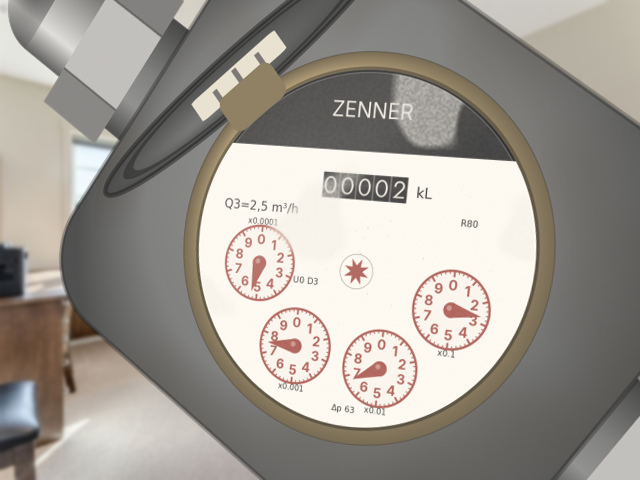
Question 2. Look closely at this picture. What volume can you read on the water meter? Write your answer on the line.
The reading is 2.2675 kL
